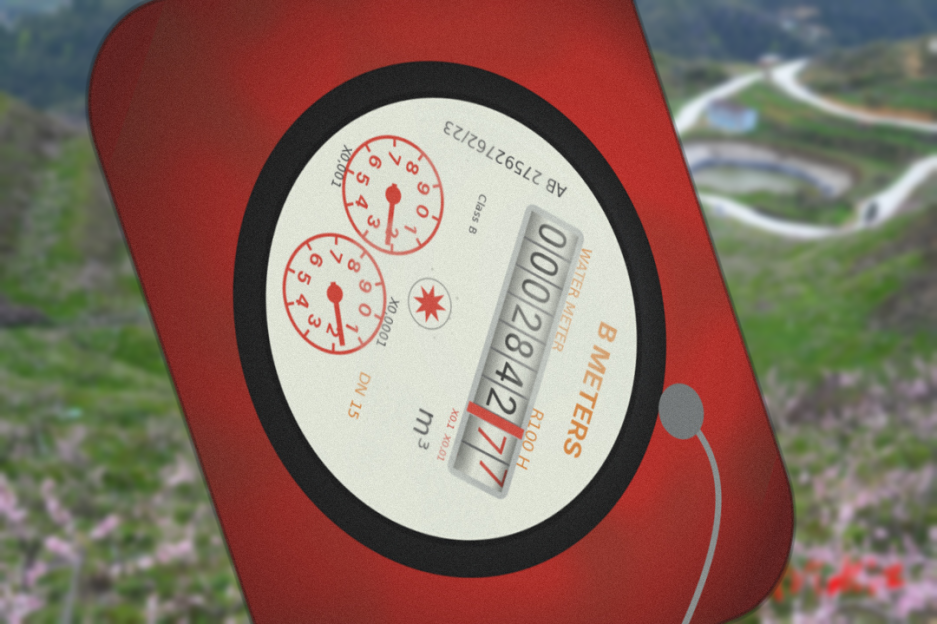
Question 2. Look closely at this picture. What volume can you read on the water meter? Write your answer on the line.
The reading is 2842.7721 m³
